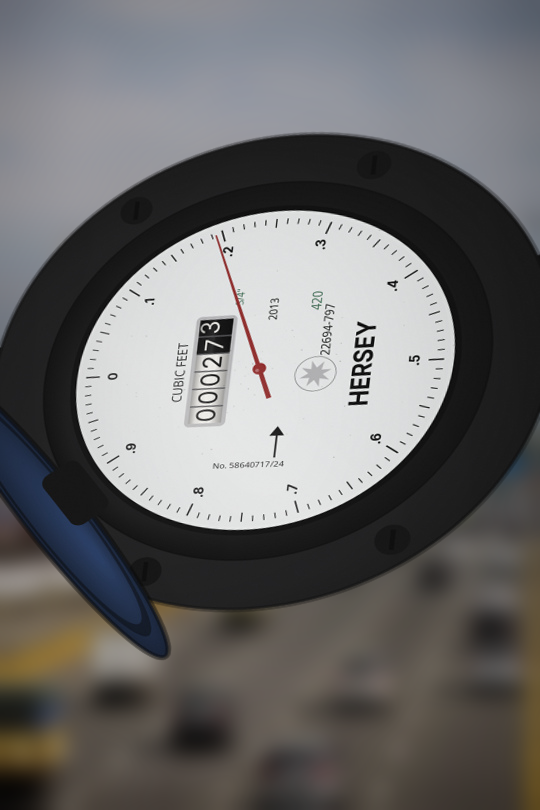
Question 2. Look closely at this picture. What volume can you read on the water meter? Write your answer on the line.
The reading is 273.19 ft³
